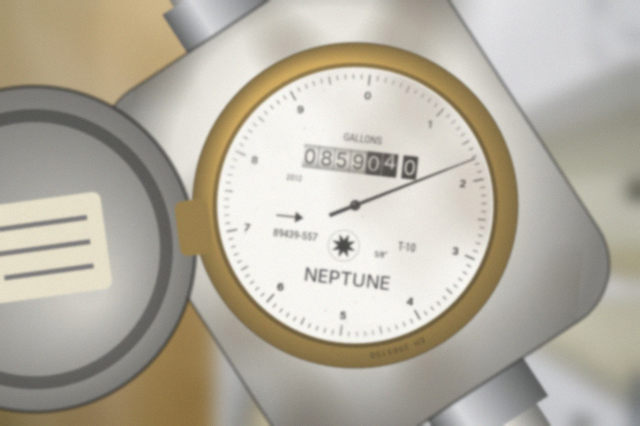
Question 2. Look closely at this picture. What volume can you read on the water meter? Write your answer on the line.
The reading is 859041.7 gal
